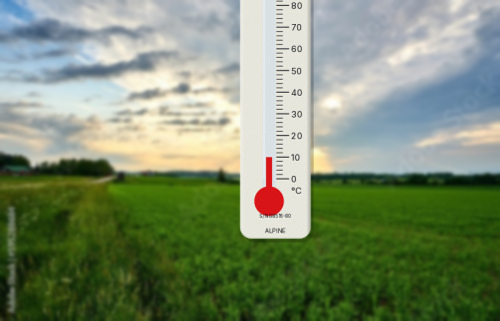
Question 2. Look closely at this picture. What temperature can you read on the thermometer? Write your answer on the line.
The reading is 10 °C
